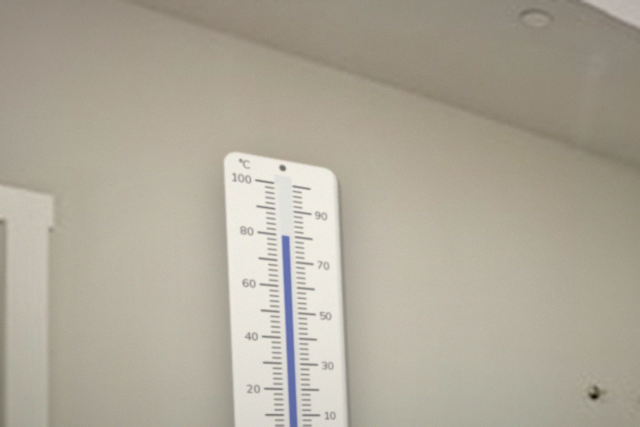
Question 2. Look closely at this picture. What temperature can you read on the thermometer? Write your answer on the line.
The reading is 80 °C
